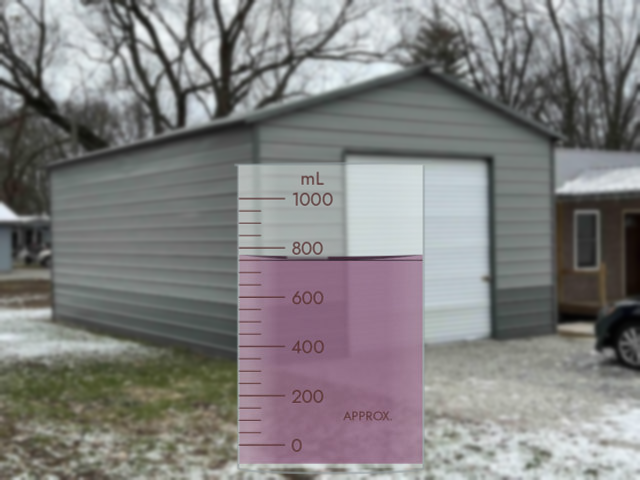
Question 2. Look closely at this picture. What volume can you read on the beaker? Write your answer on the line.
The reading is 750 mL
